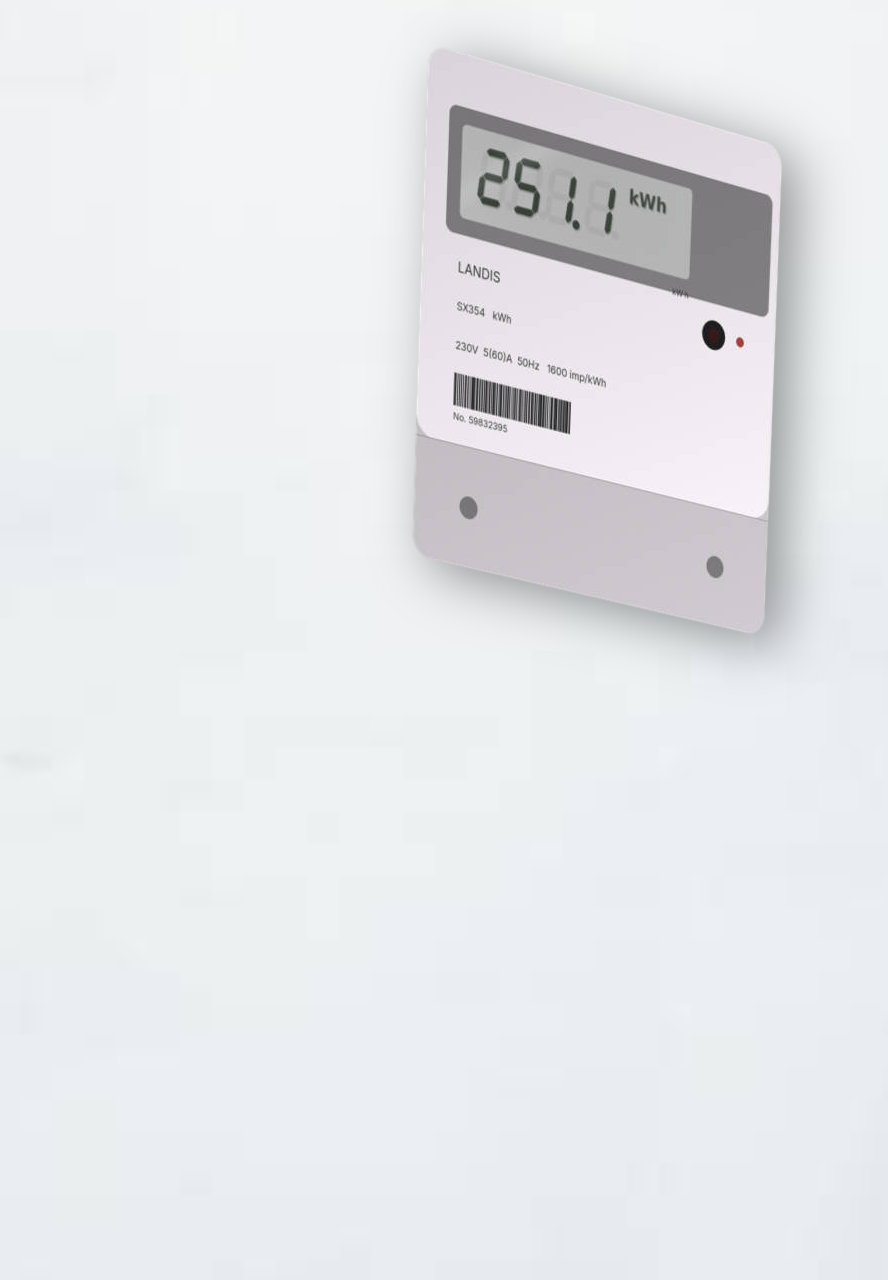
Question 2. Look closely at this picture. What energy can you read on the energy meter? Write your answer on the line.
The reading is 251.1 kWh
